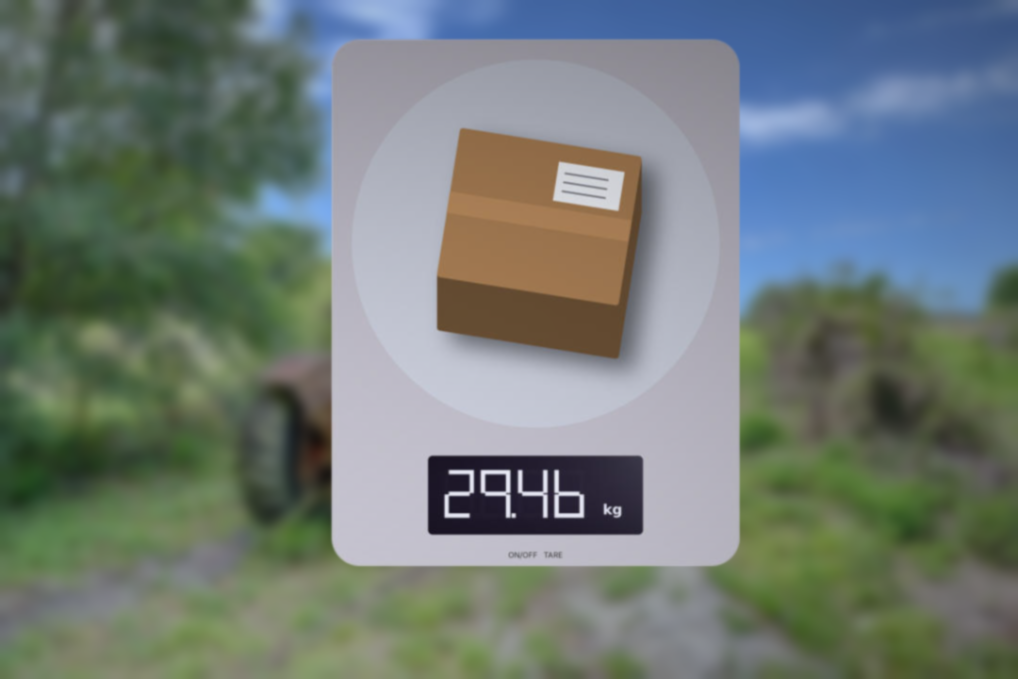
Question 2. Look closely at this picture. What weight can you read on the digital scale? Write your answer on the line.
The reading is 29.46 kg
